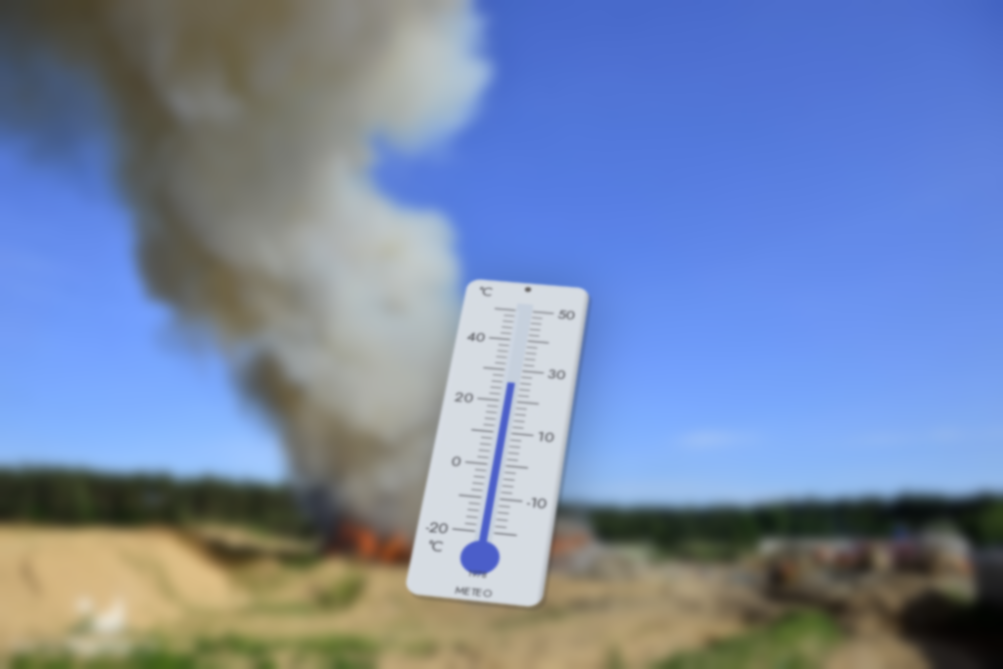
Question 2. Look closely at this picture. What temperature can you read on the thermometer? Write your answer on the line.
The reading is 26 °C
